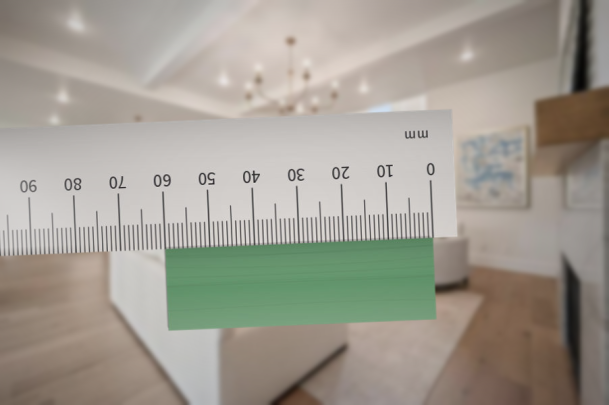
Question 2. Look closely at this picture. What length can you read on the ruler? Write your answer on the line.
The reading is 60 mm
